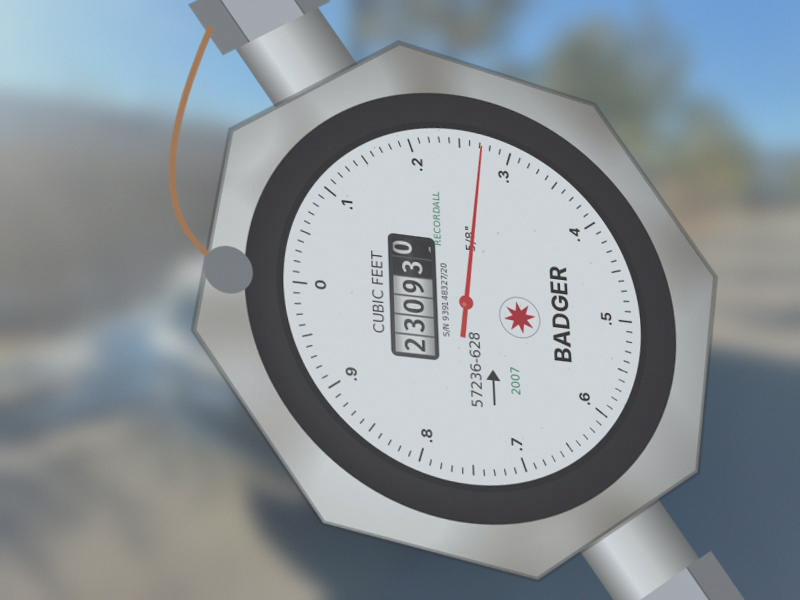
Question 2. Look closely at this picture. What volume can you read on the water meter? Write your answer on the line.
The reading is 230930.27 ft³
